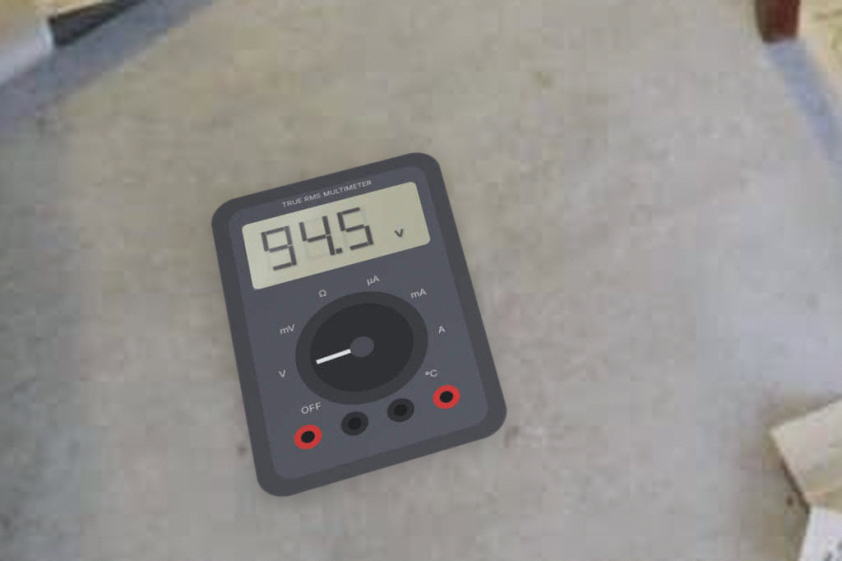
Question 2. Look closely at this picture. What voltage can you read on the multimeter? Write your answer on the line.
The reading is 94.5 V
